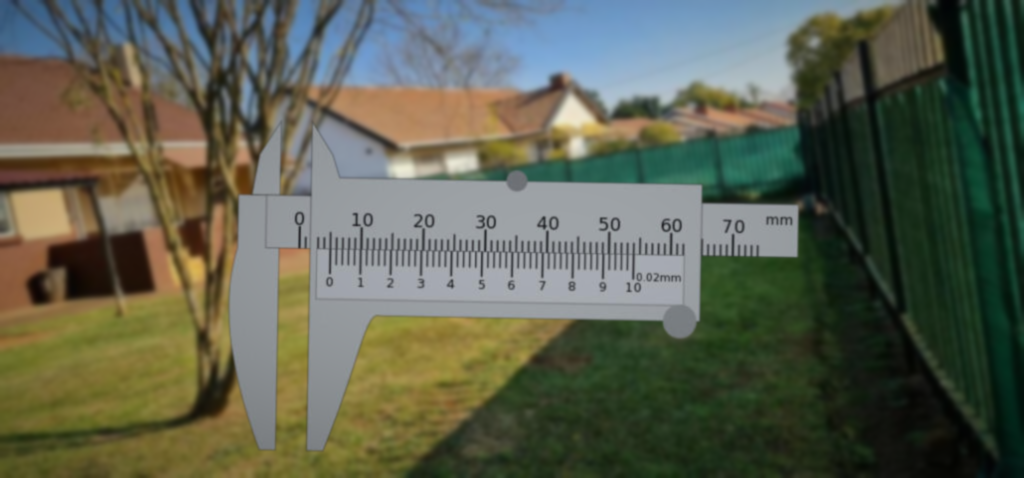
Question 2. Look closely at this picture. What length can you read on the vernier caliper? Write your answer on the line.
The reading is 5.0 mm
